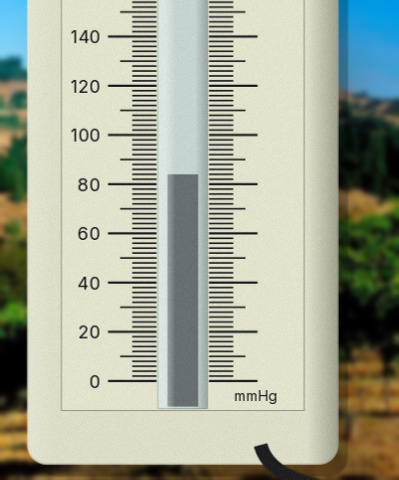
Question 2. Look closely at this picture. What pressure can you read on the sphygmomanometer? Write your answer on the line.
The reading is 84 mmHg
